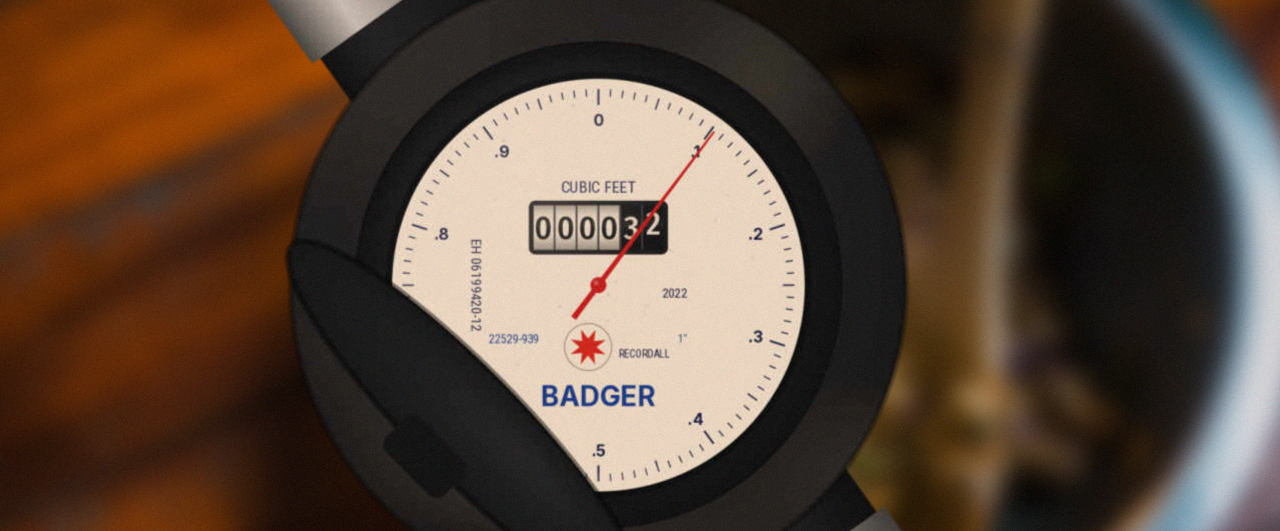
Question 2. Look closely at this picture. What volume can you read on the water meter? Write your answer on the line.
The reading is 32.10 ft³
